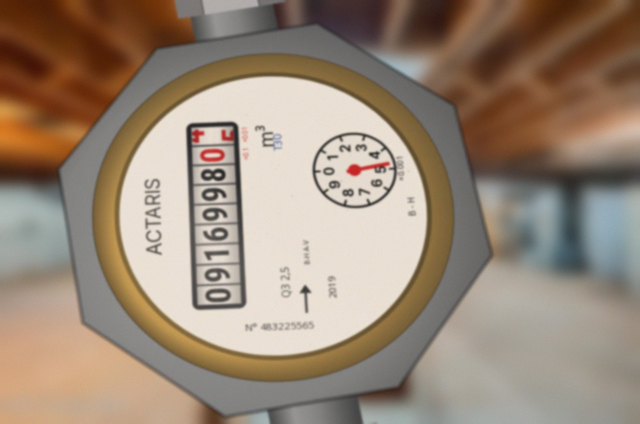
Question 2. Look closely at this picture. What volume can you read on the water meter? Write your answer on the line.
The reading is 916998.044 m³
